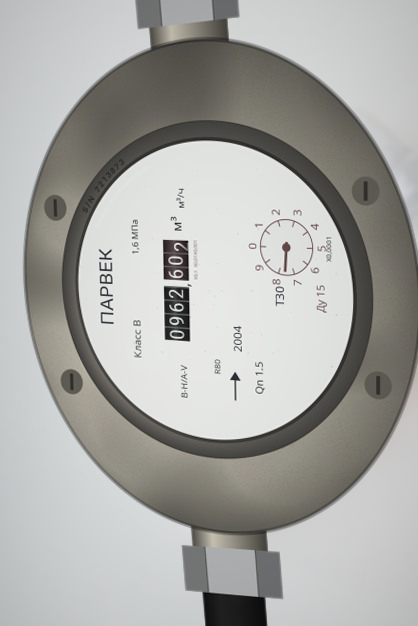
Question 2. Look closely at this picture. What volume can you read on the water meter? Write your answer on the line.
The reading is 962.6017 m³
